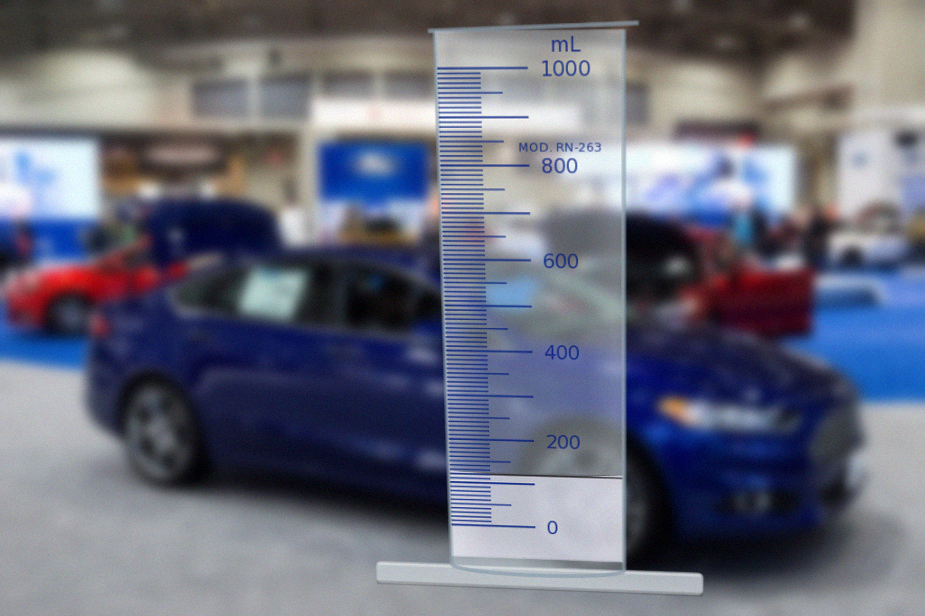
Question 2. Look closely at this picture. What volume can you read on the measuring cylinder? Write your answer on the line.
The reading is 120 mL
